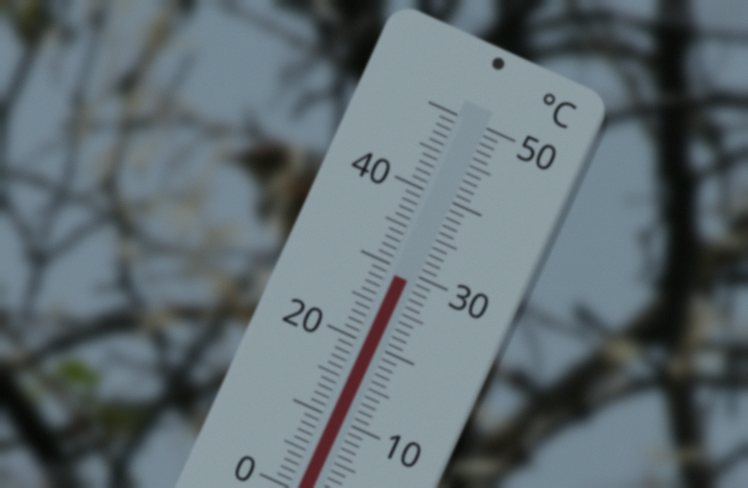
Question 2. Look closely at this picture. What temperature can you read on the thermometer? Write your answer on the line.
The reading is 29 °C
